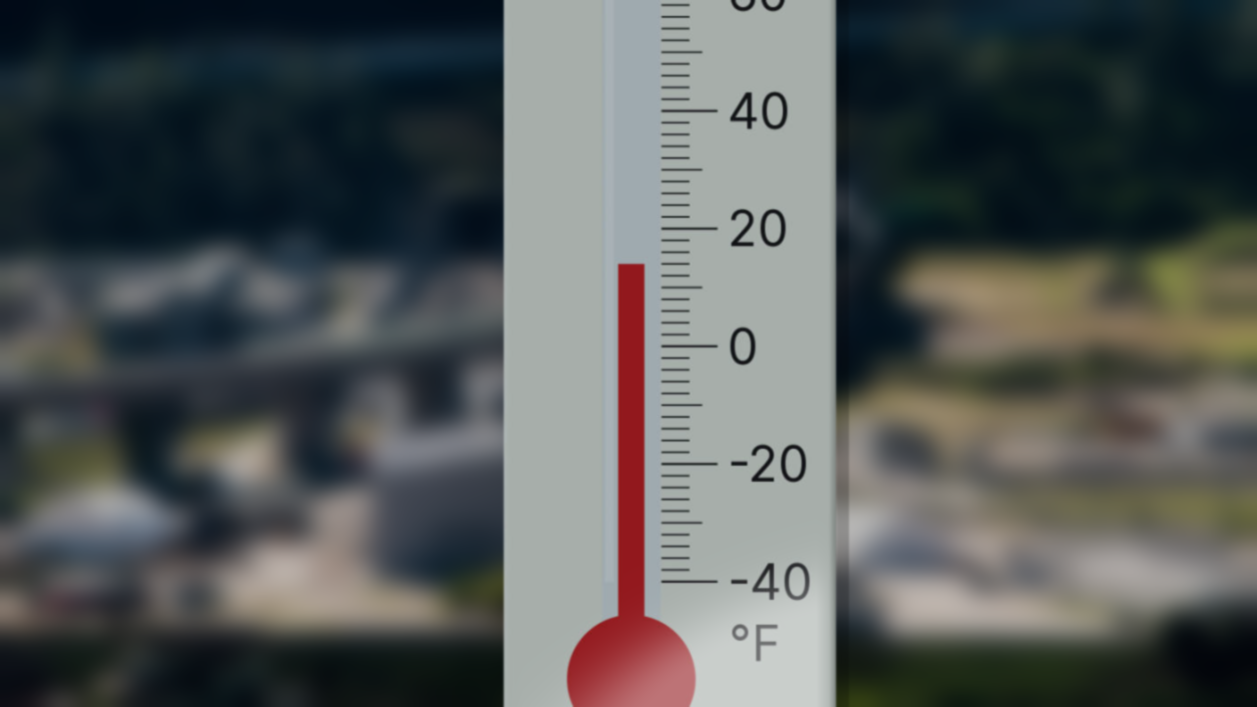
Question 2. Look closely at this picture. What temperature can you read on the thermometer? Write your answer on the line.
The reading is 14 °F
